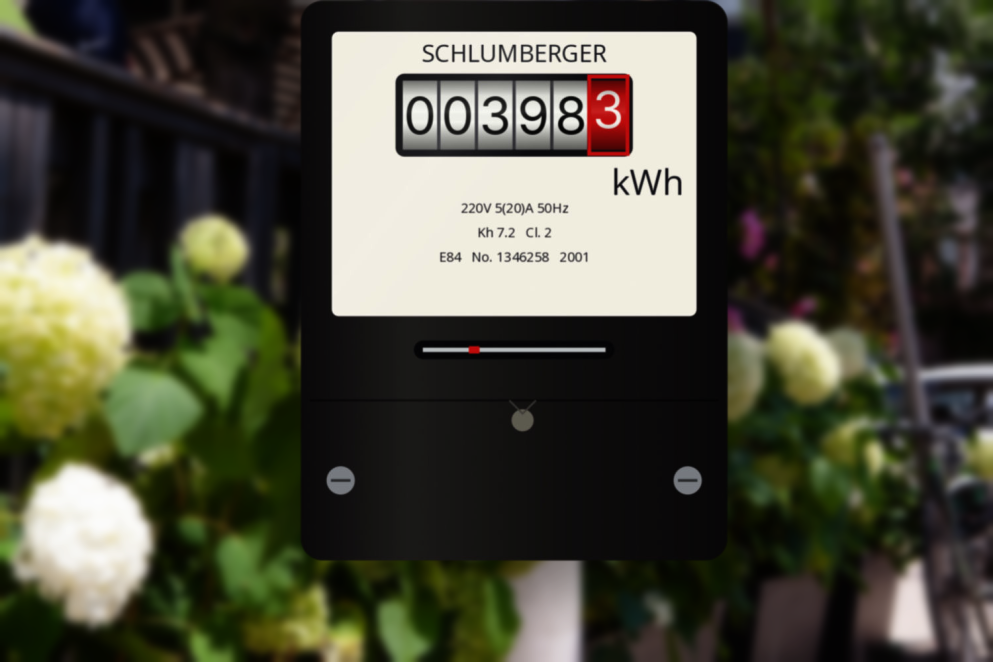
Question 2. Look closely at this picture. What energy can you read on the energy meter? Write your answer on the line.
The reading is 398.3 kWh
